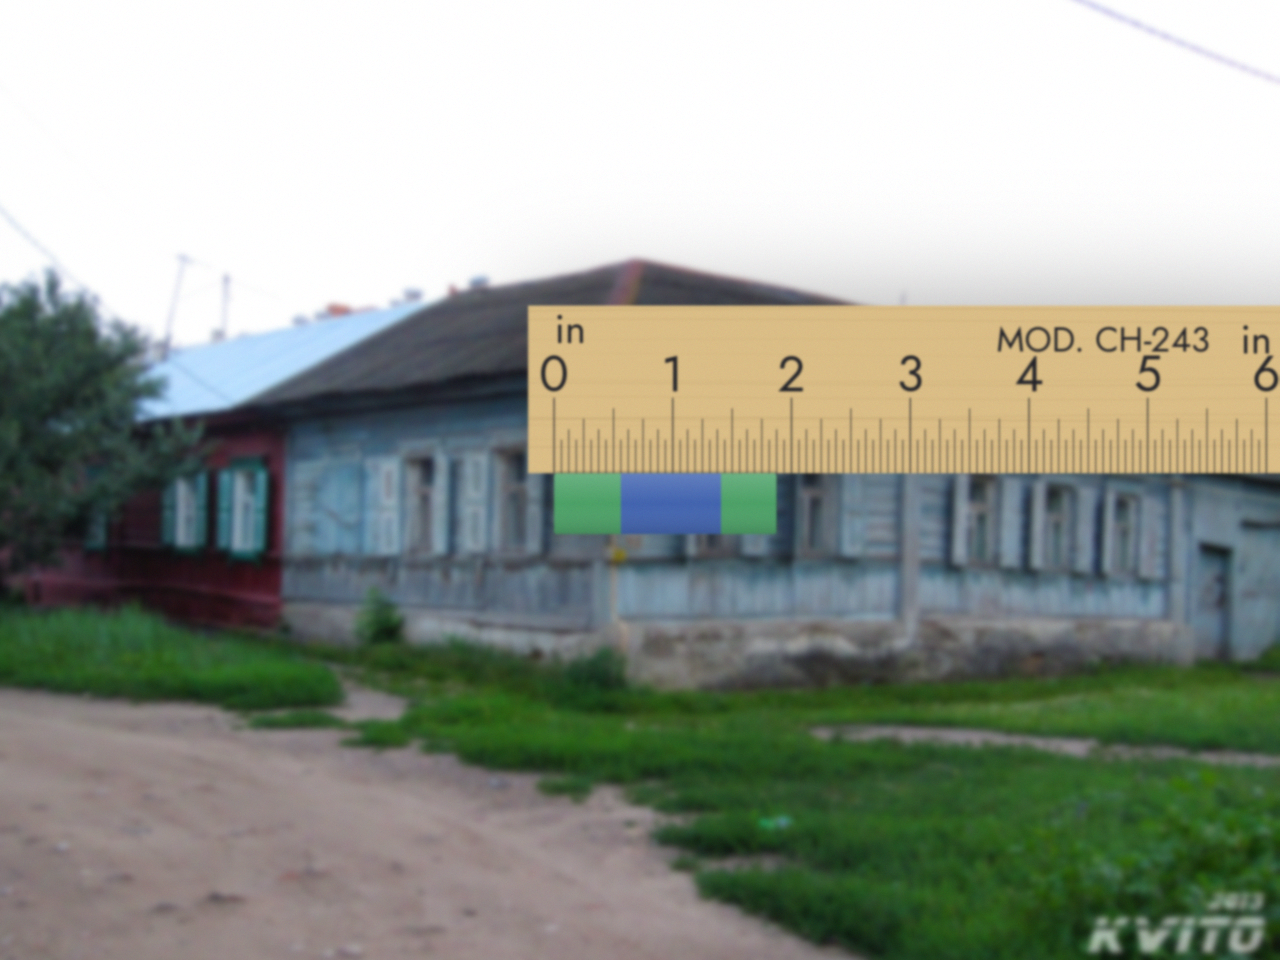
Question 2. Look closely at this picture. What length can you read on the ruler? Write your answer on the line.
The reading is 1.875 in
